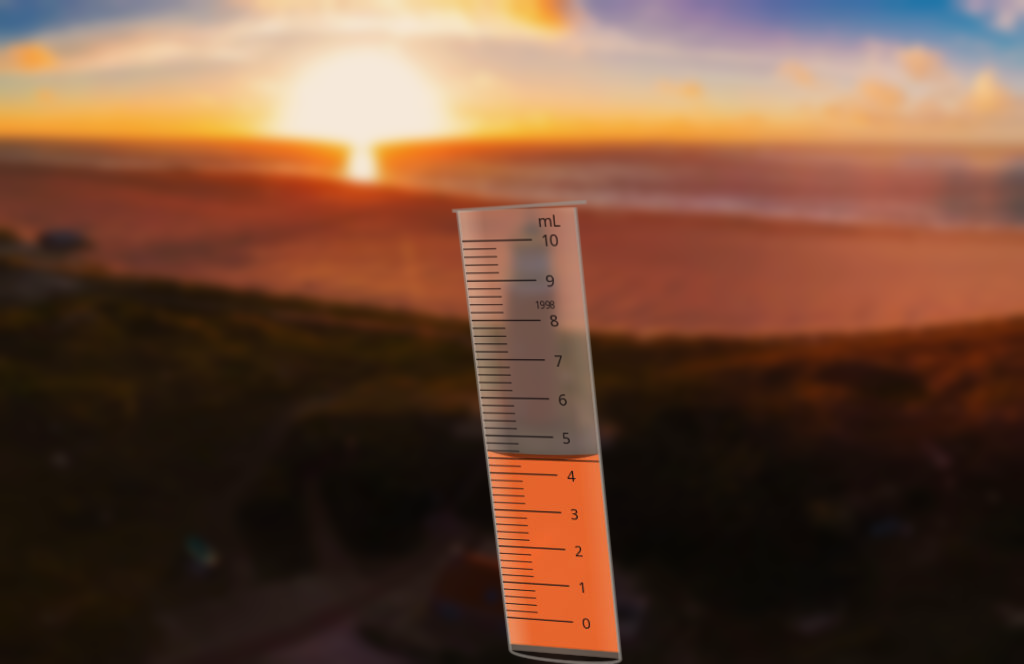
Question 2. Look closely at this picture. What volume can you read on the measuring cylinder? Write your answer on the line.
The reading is 4.4 mL
